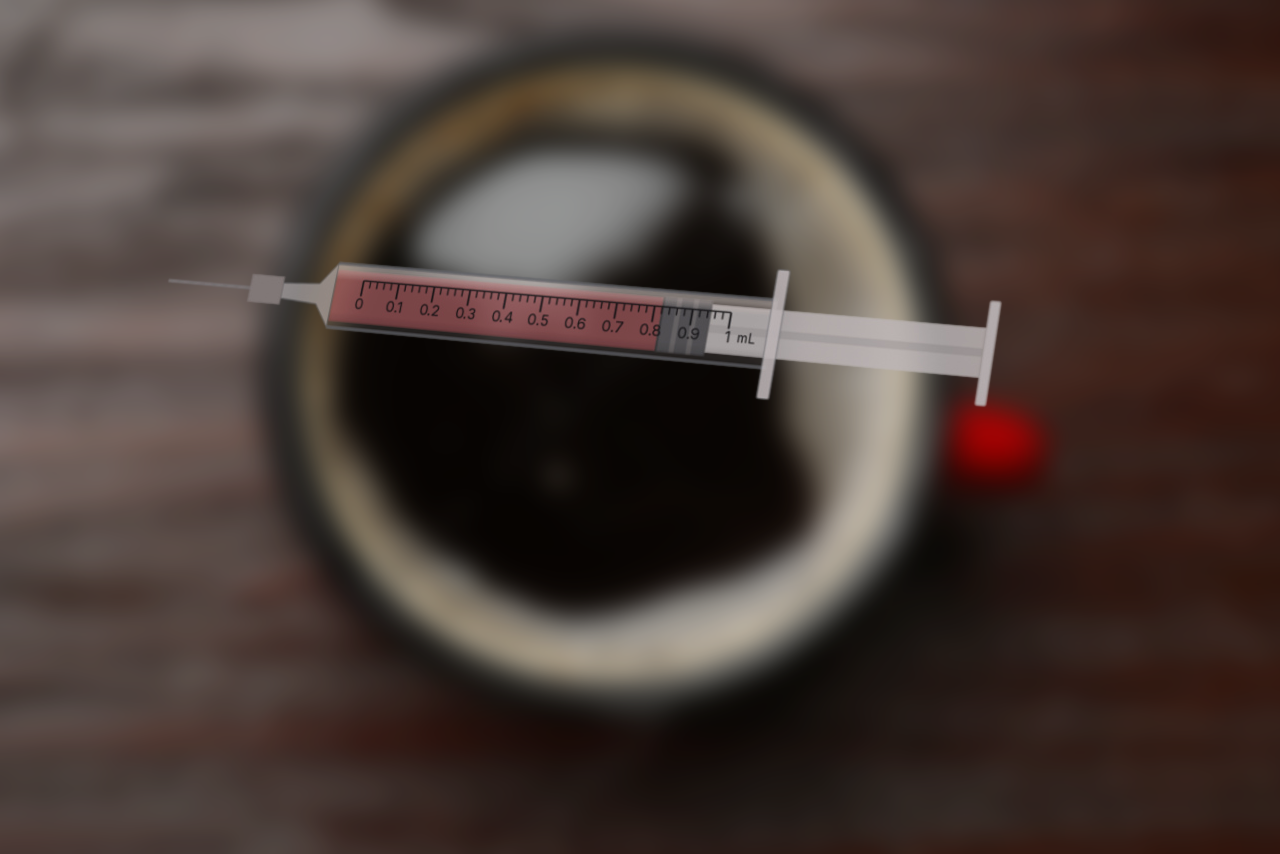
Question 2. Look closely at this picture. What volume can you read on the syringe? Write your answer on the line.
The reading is 0.82 mL
